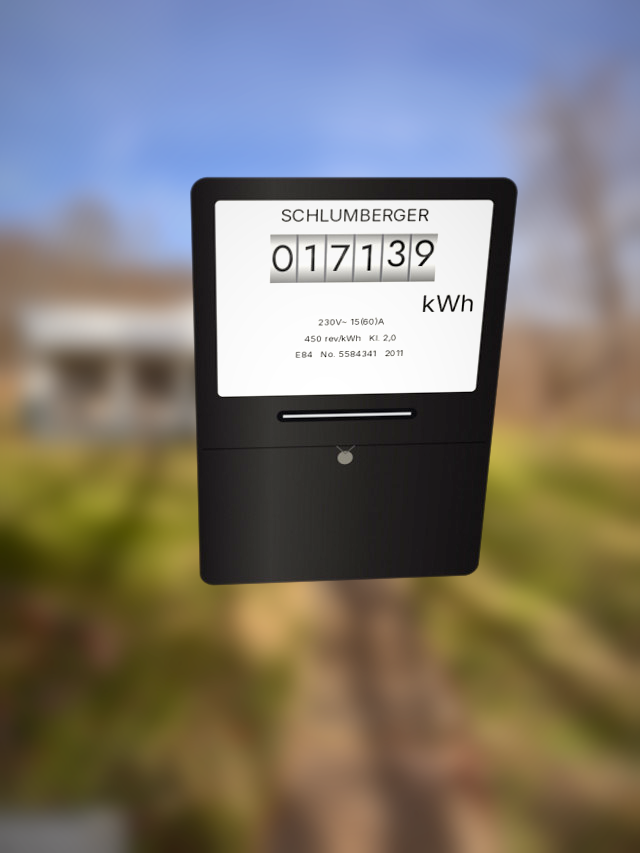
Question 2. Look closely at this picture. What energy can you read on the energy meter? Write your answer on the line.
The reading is 17139 kWh
